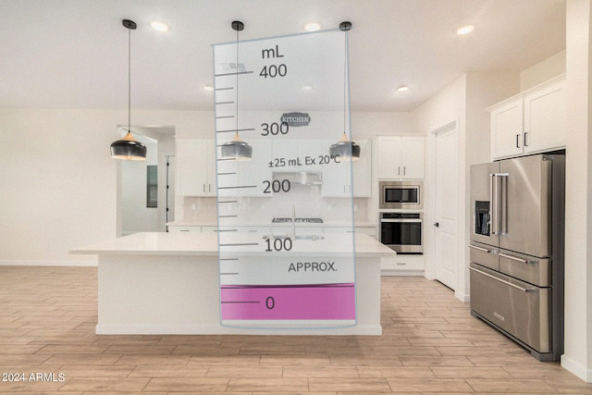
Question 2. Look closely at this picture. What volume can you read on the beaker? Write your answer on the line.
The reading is 25 mL
